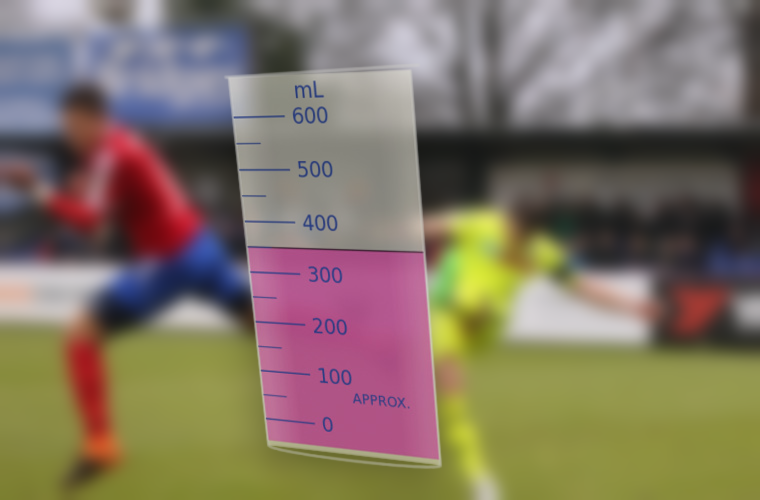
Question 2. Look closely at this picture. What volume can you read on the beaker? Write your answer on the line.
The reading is 350 mL
